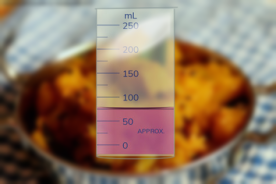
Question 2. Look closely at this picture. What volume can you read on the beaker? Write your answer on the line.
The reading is 75 mL
